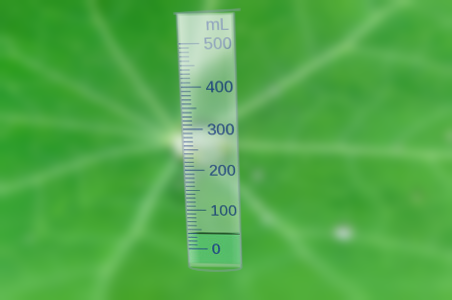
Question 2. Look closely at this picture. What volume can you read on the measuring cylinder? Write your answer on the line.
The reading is 40 mL
